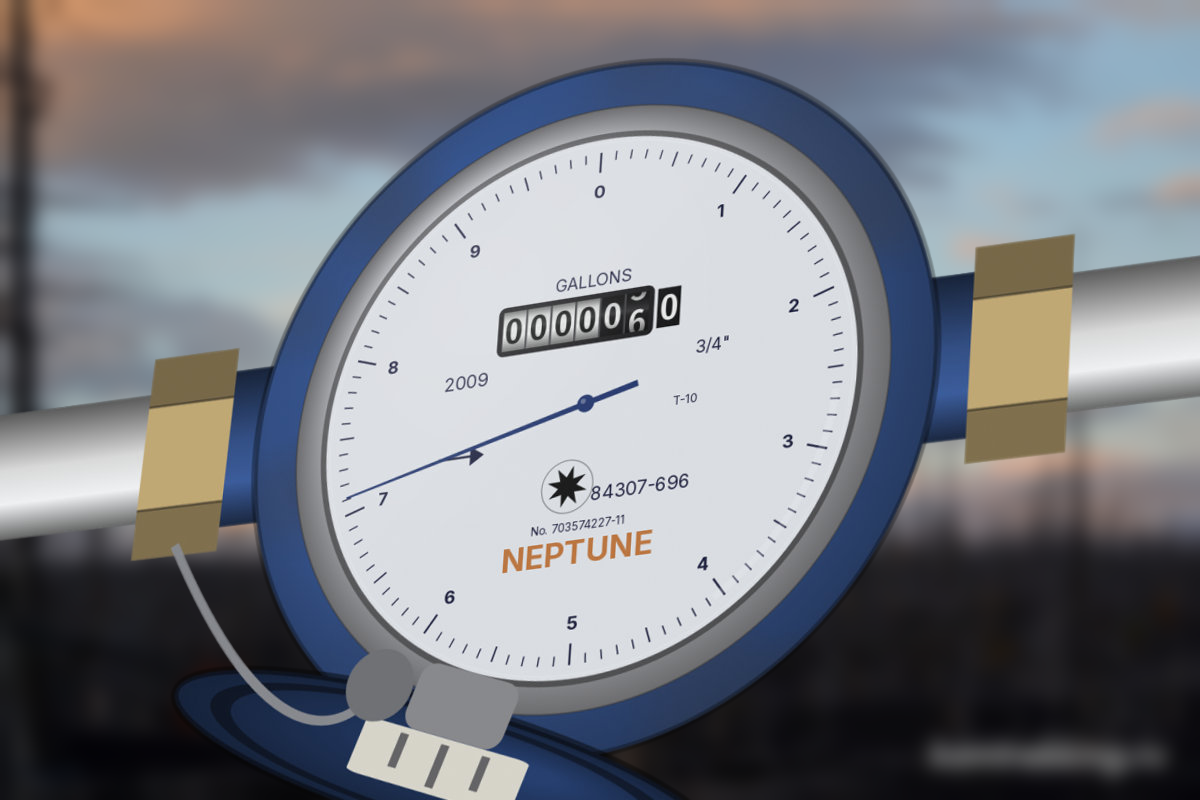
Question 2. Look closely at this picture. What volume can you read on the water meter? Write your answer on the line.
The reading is 57.1 gal
